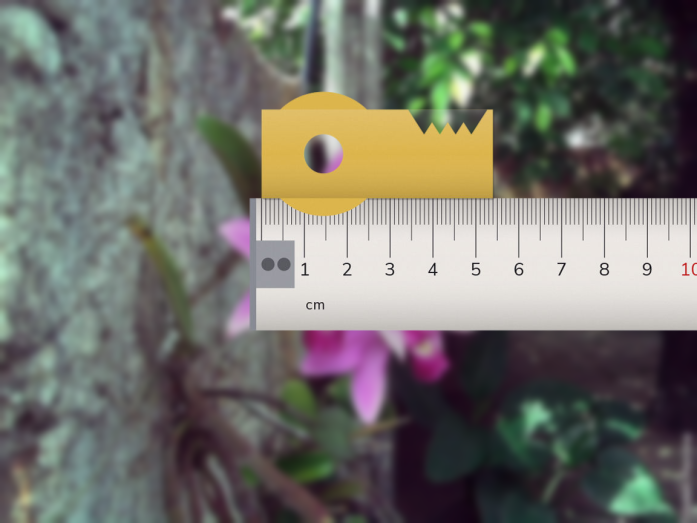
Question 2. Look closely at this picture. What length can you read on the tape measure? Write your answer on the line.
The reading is 5.4 cm
